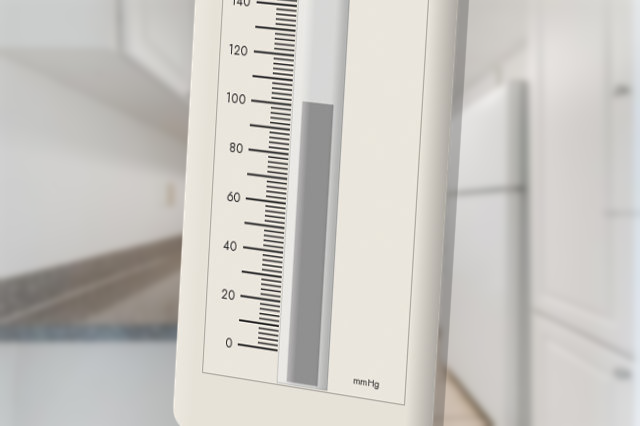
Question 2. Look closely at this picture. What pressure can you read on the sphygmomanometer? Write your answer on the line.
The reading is 102 mmHg
